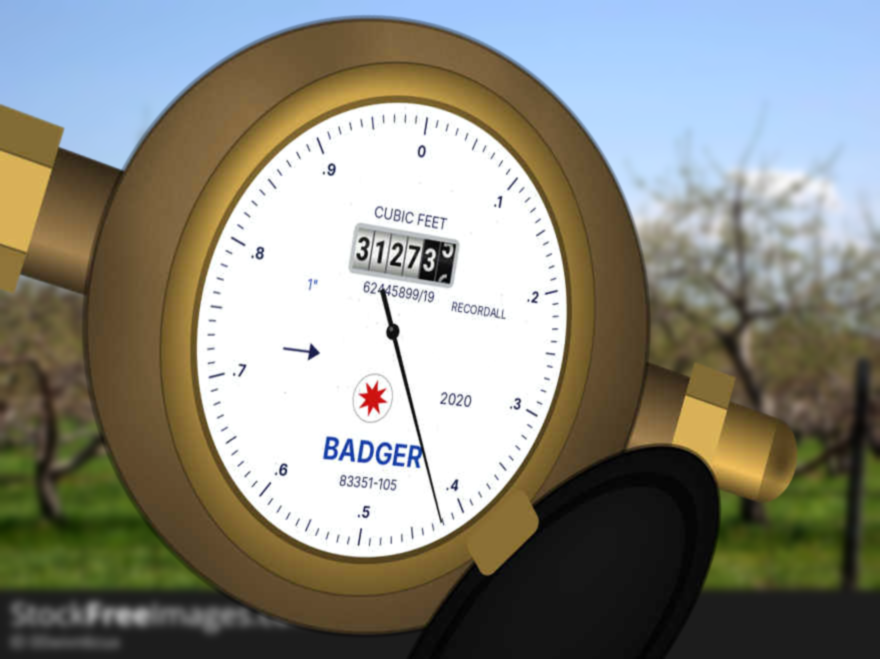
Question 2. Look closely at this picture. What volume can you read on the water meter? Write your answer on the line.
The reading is 312735.42 ft³
